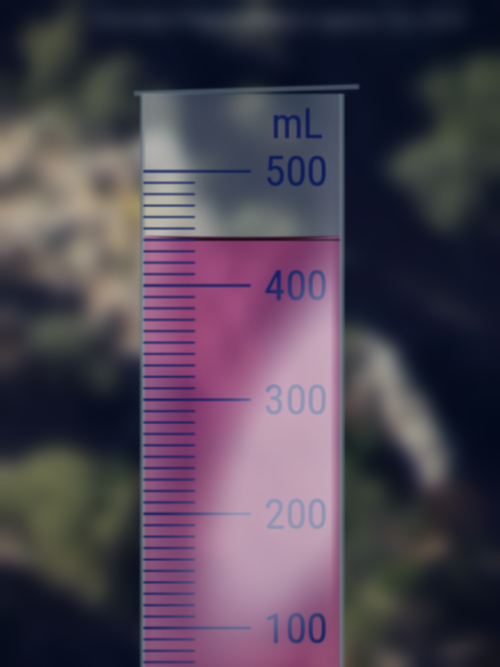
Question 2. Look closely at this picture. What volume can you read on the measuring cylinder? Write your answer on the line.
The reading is 440 mL
